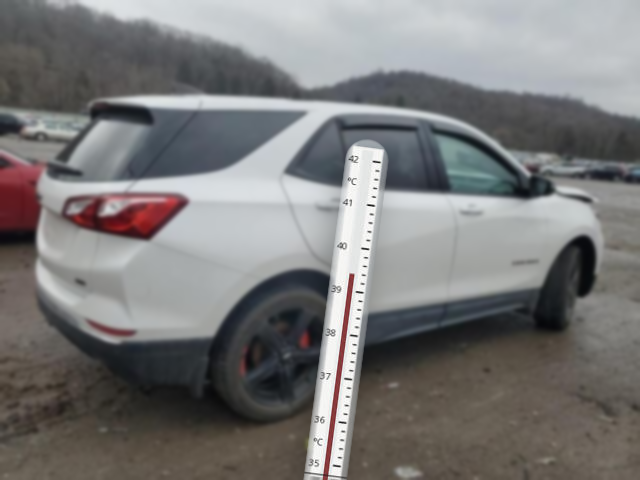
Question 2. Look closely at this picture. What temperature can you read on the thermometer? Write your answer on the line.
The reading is 39.4 °C
